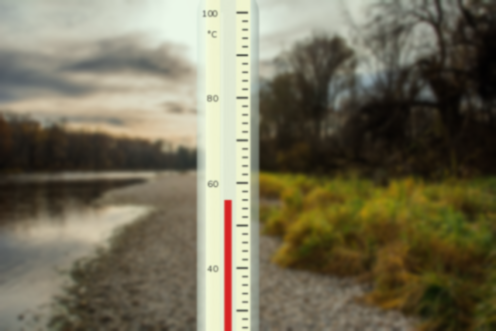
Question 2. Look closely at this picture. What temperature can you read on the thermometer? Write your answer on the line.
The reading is 56 °C
